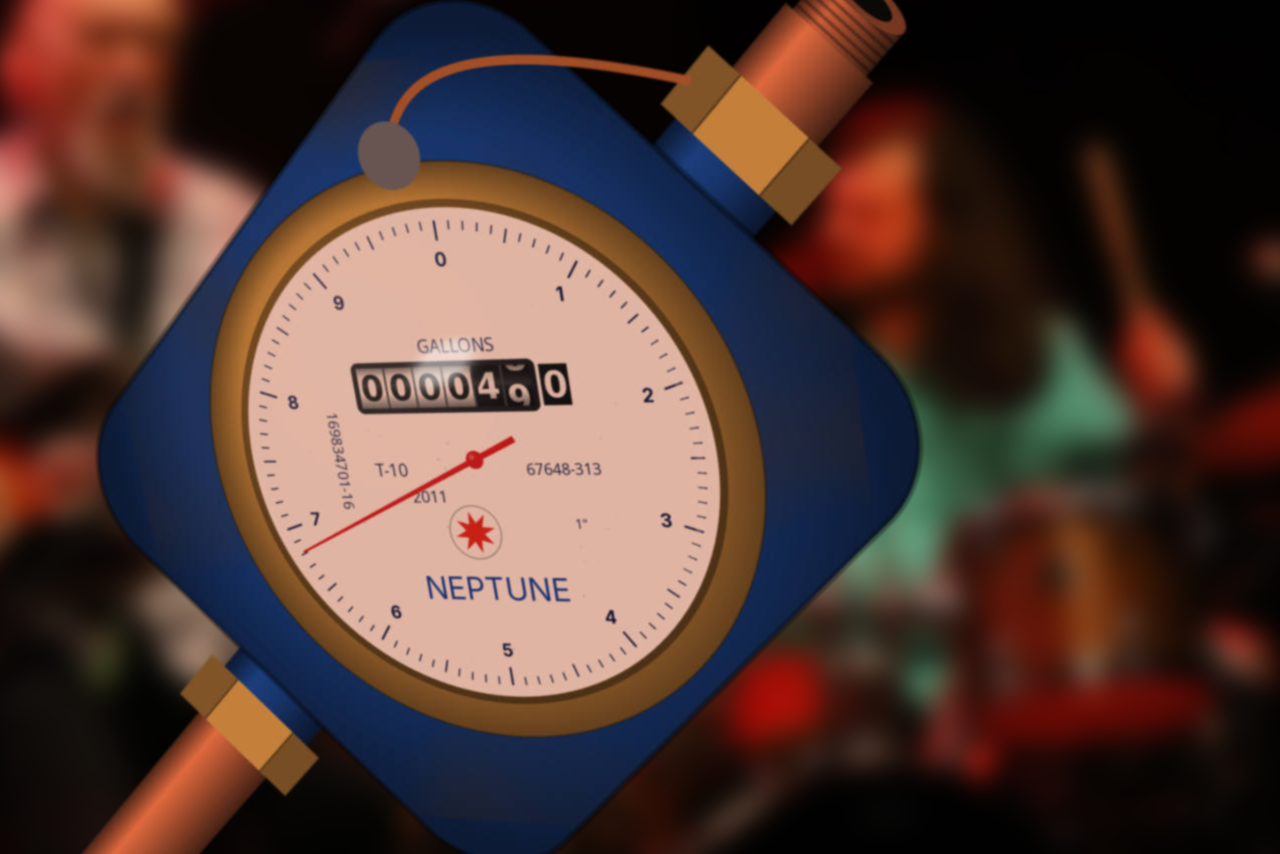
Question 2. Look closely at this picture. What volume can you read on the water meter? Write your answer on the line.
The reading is 486.8 gal
